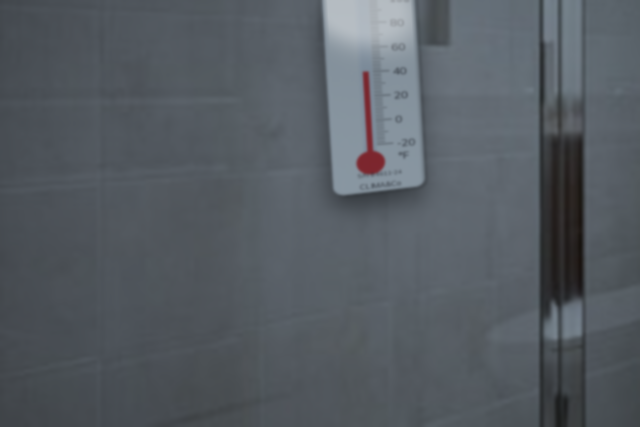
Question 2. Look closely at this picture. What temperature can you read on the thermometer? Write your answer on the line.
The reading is 40 °F
